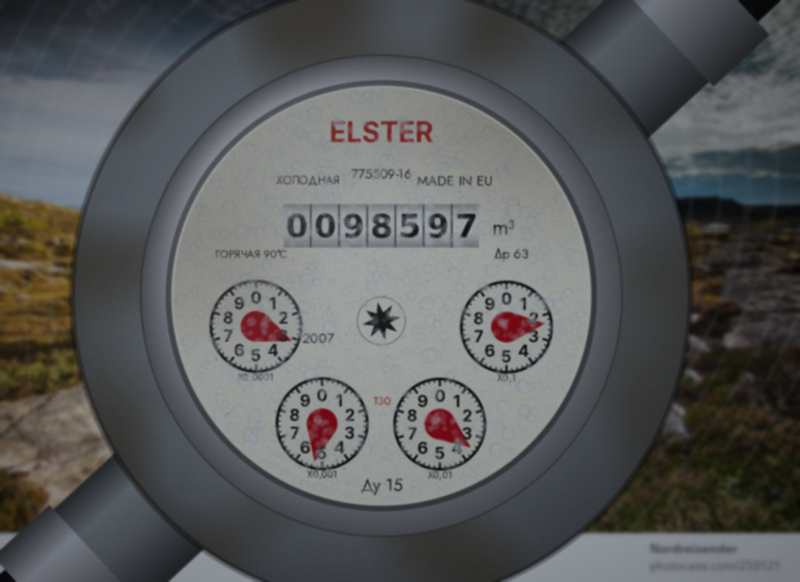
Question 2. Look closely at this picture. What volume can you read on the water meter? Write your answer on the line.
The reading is 98597.2353 m³
